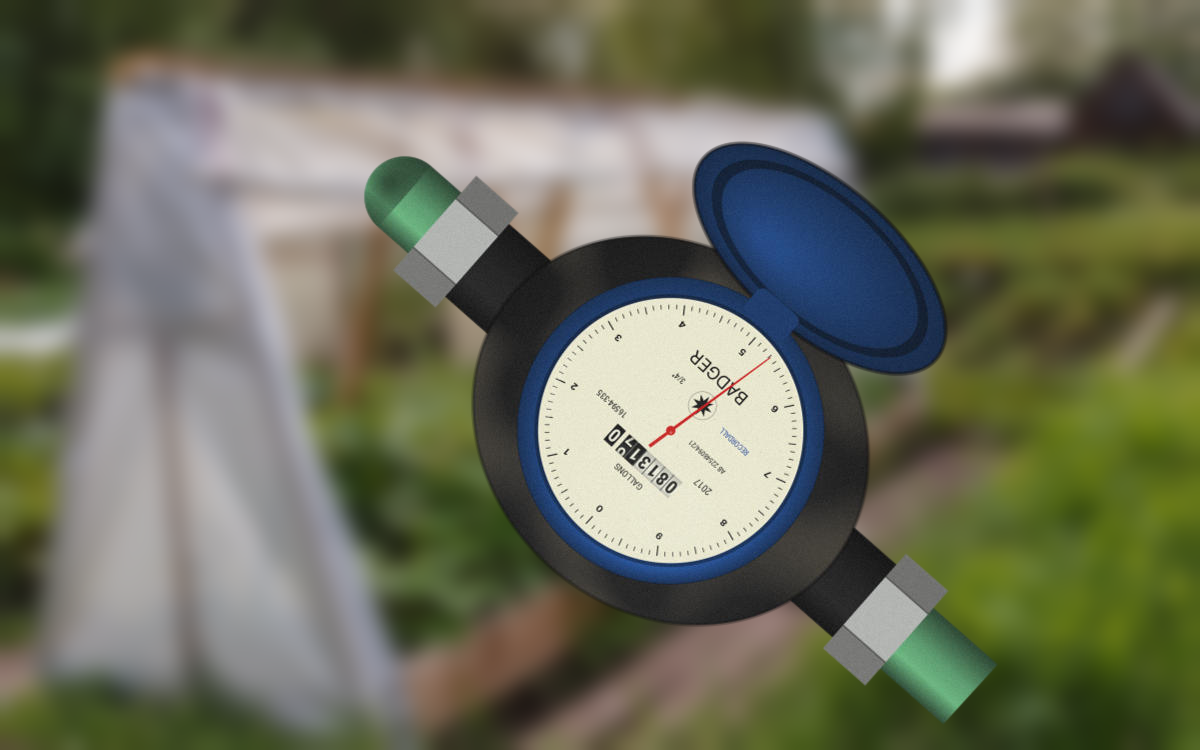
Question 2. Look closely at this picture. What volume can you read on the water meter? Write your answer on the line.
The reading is 813165.3 gal
